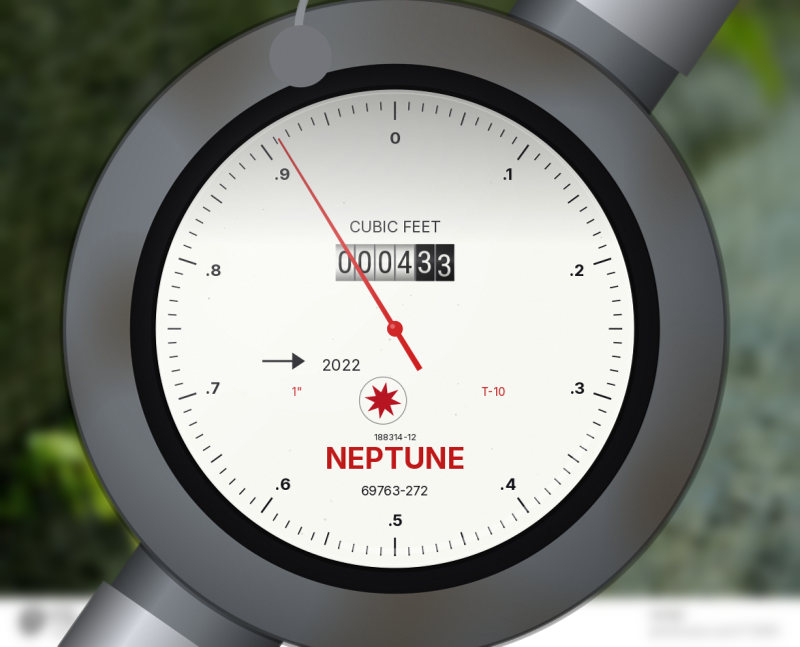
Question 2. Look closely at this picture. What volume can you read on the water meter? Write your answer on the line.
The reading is 432.91 ft³
